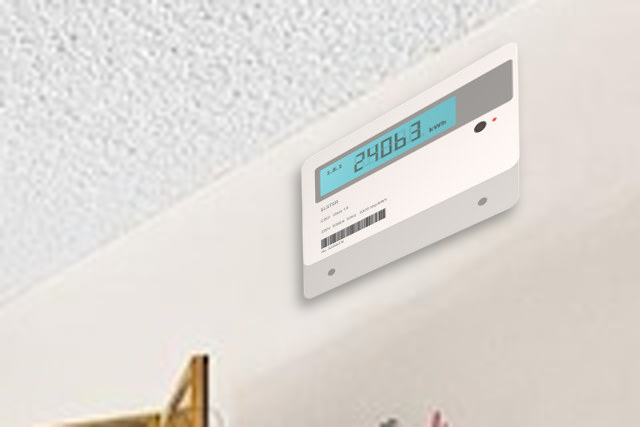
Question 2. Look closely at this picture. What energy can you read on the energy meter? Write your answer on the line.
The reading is 24063 kWh
